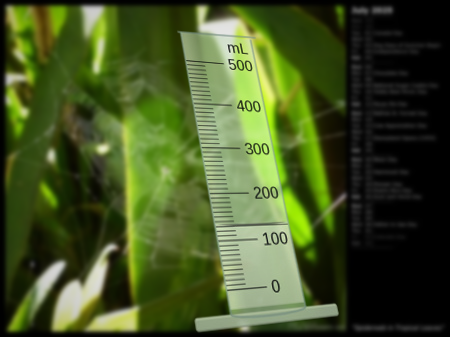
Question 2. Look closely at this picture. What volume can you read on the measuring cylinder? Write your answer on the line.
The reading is 130 mL
